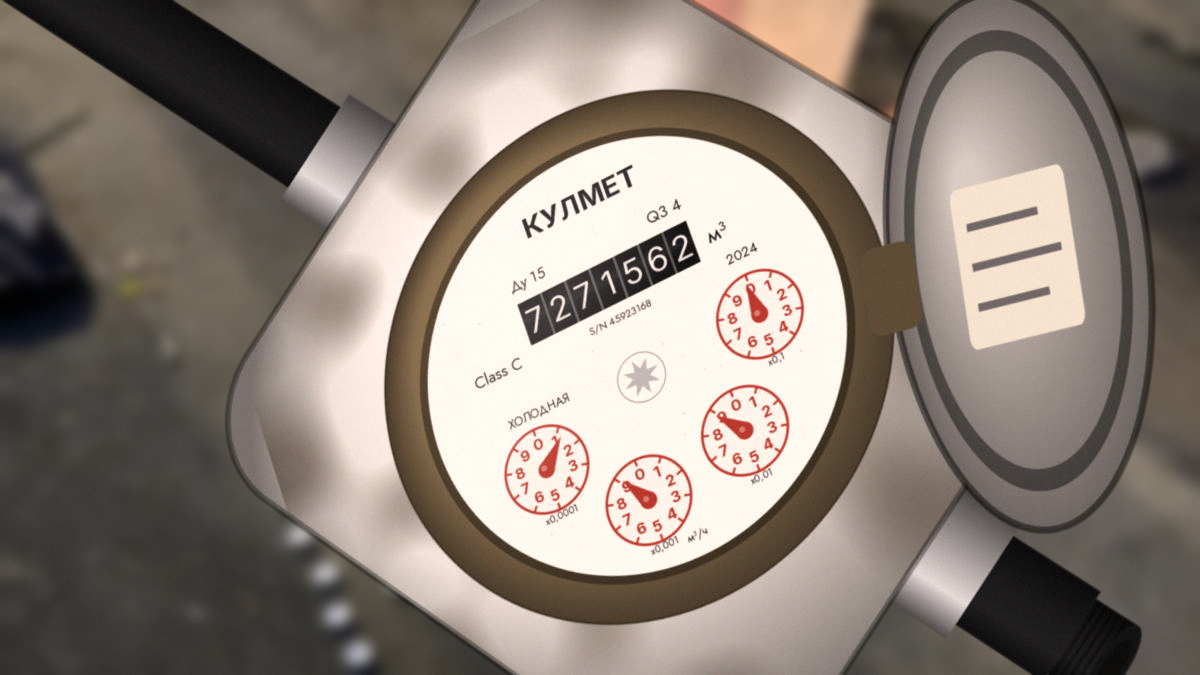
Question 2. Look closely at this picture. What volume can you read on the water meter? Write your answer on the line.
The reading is 7271561.9891 m³
